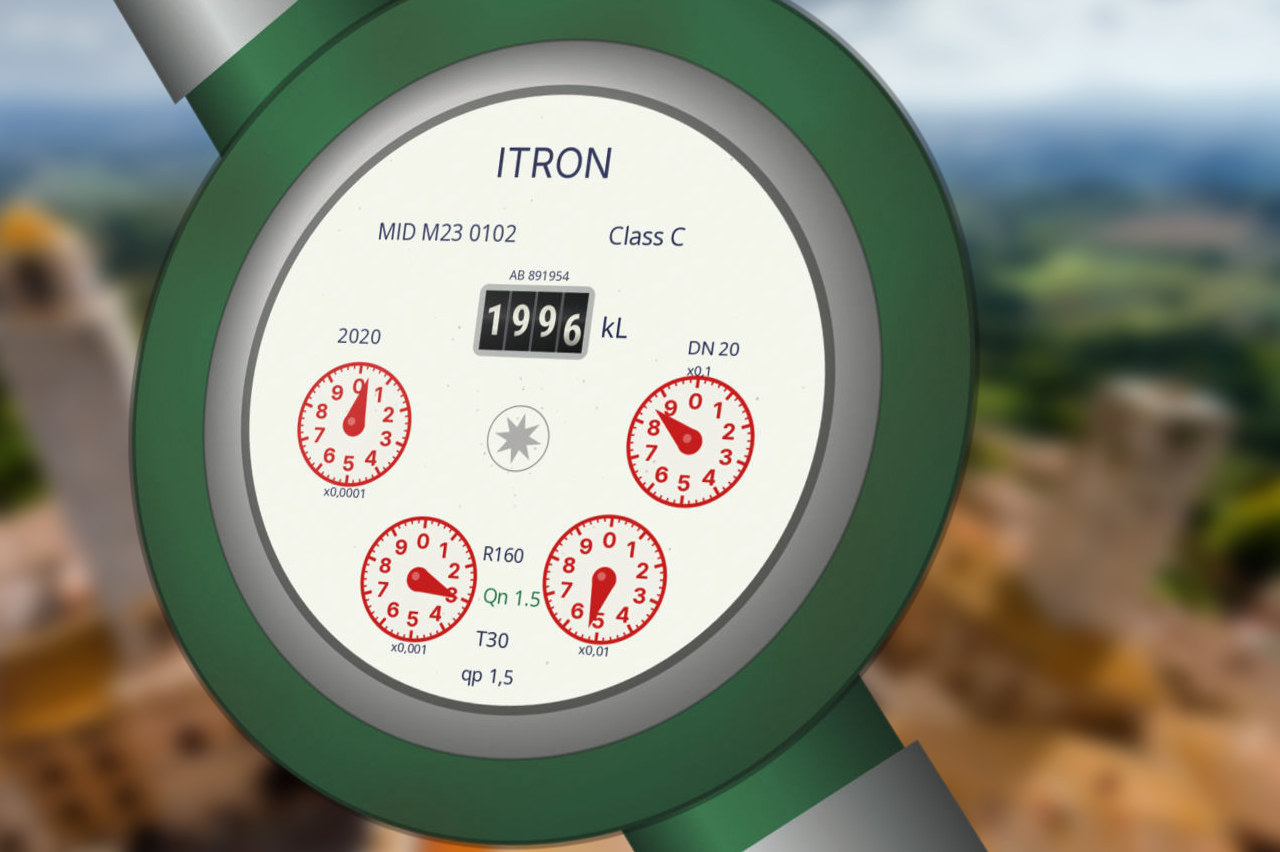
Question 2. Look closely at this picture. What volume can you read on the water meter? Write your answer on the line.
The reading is 1995.8530 kL
